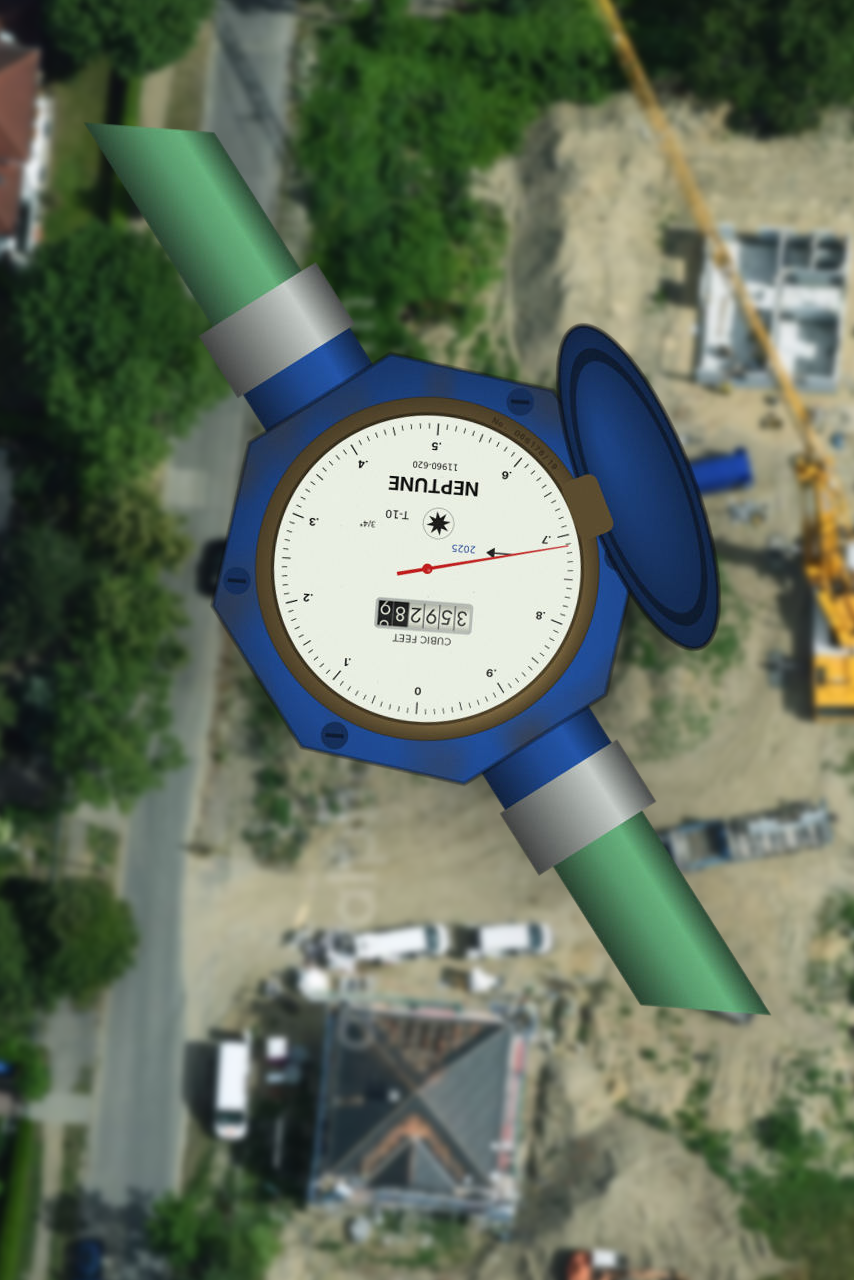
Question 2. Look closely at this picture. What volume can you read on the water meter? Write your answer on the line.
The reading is 359288.71 ft³
